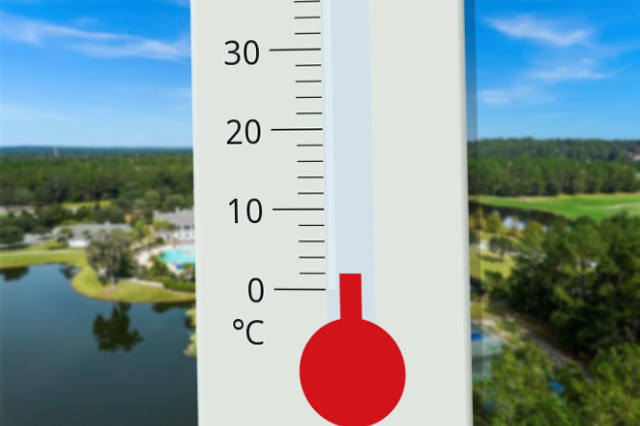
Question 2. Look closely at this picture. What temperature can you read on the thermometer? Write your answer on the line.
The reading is 2 °C
